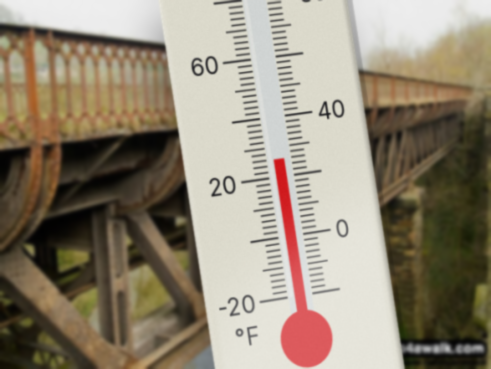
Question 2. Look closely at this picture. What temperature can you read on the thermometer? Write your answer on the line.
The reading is 26 °F
